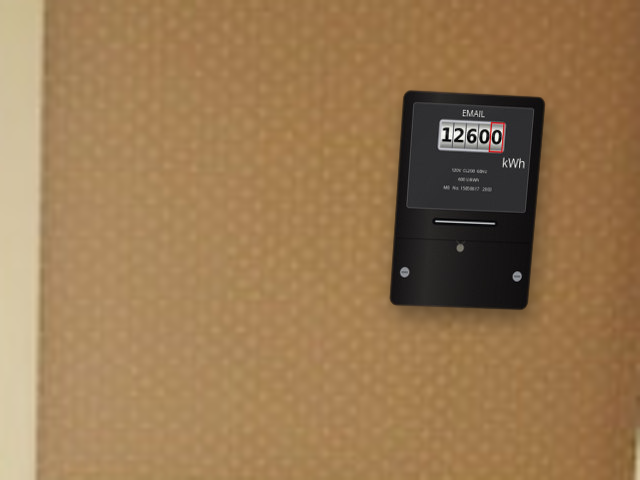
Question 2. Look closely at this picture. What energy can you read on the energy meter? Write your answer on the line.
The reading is 1260.0 kWh
